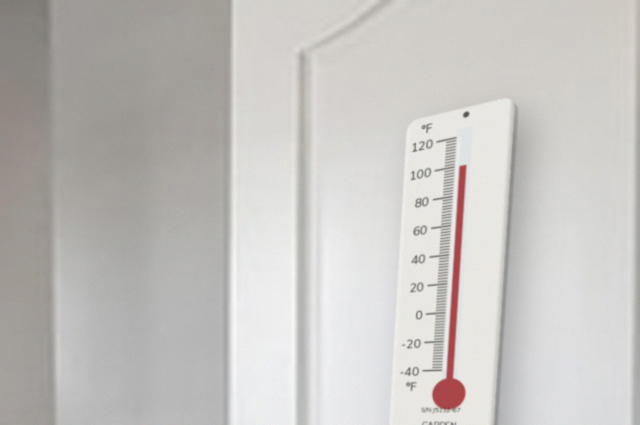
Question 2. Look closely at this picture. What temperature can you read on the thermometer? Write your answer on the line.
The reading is 100 °F
